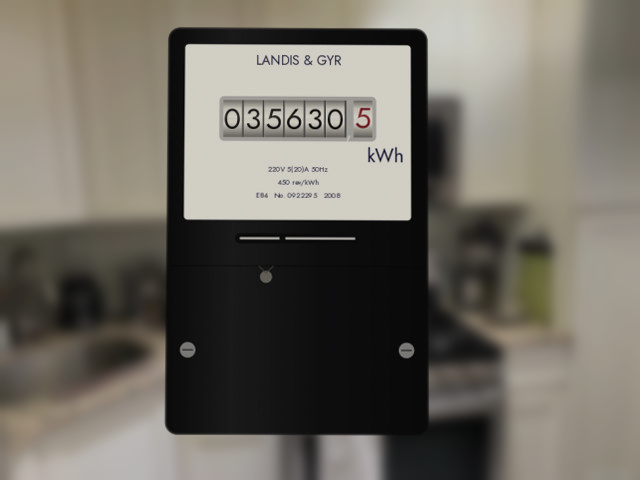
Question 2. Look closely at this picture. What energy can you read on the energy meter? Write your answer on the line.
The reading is 35630.5 kWh
